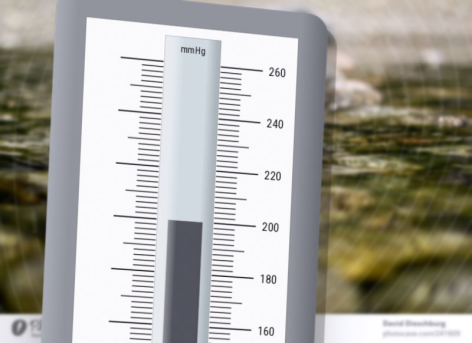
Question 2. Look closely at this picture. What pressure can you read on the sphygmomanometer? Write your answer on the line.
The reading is 200 mmHg
